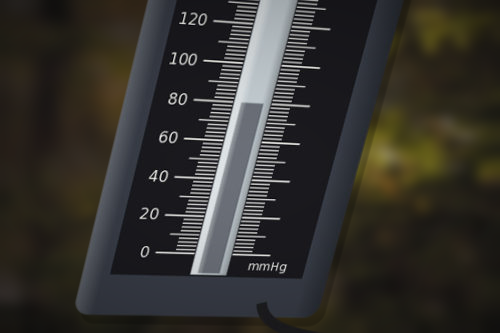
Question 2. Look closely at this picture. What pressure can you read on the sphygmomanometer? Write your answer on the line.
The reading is 80 mmHg
